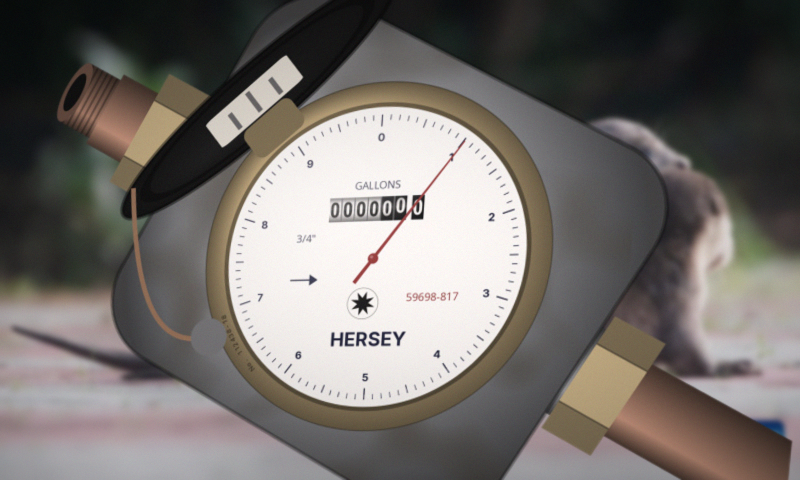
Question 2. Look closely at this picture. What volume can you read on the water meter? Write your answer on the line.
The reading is 1.0 gal
